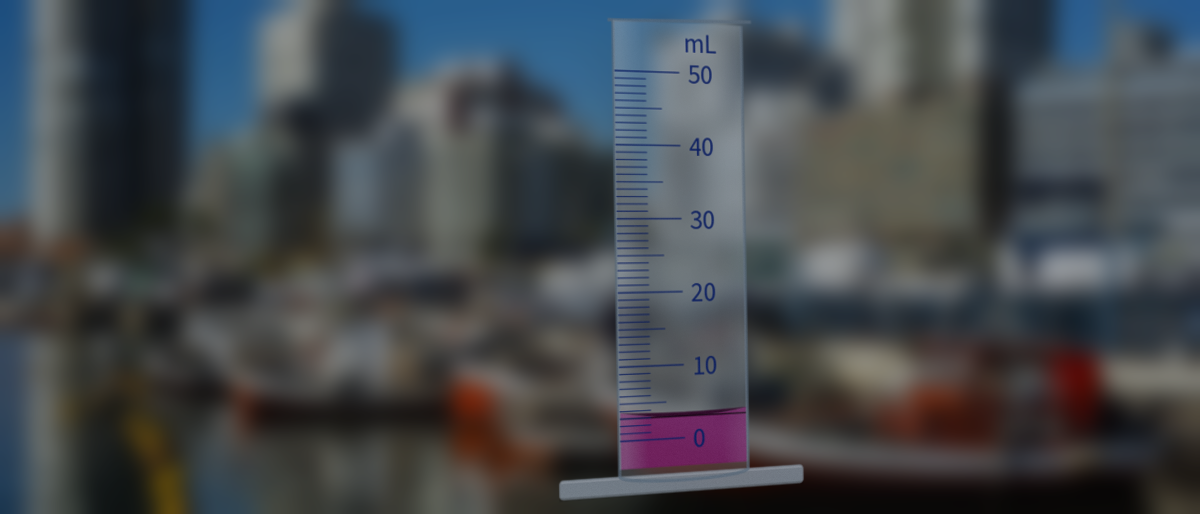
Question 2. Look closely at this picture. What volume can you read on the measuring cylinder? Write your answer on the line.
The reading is 3 mL
